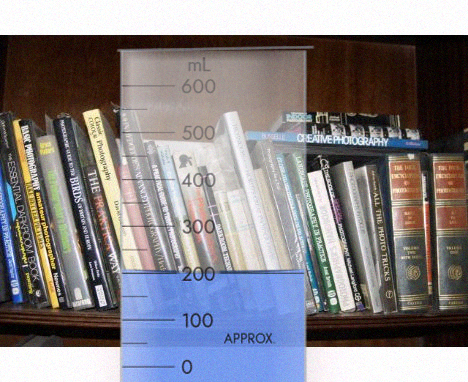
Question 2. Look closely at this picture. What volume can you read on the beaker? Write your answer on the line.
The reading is 200 mL
